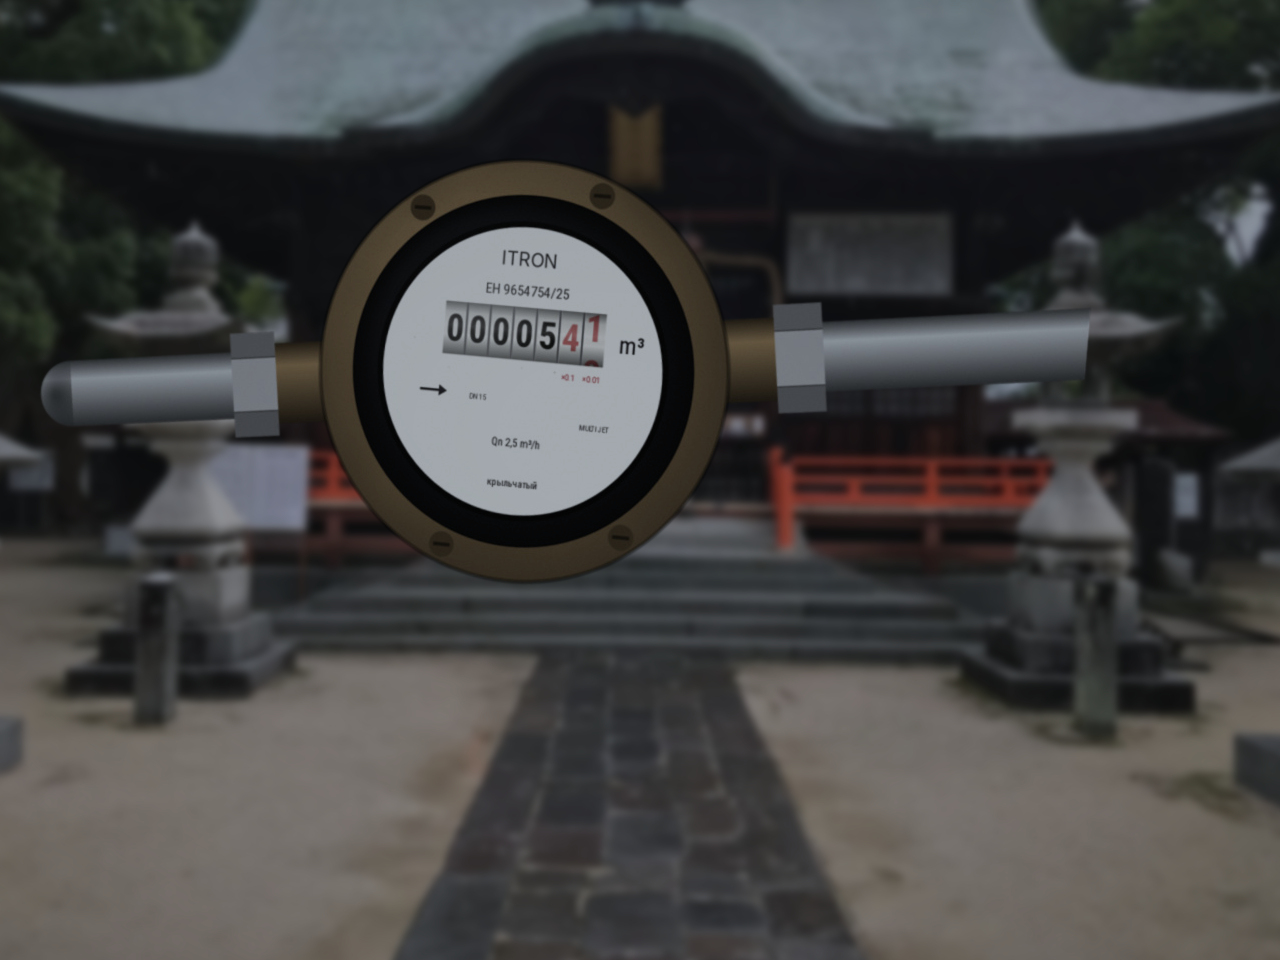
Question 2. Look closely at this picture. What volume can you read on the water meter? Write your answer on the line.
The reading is 5.41 m³
